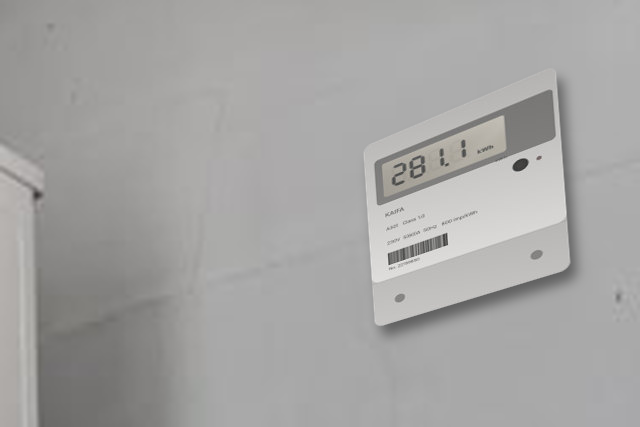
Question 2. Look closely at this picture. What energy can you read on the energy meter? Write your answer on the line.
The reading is 281.1 kWh
